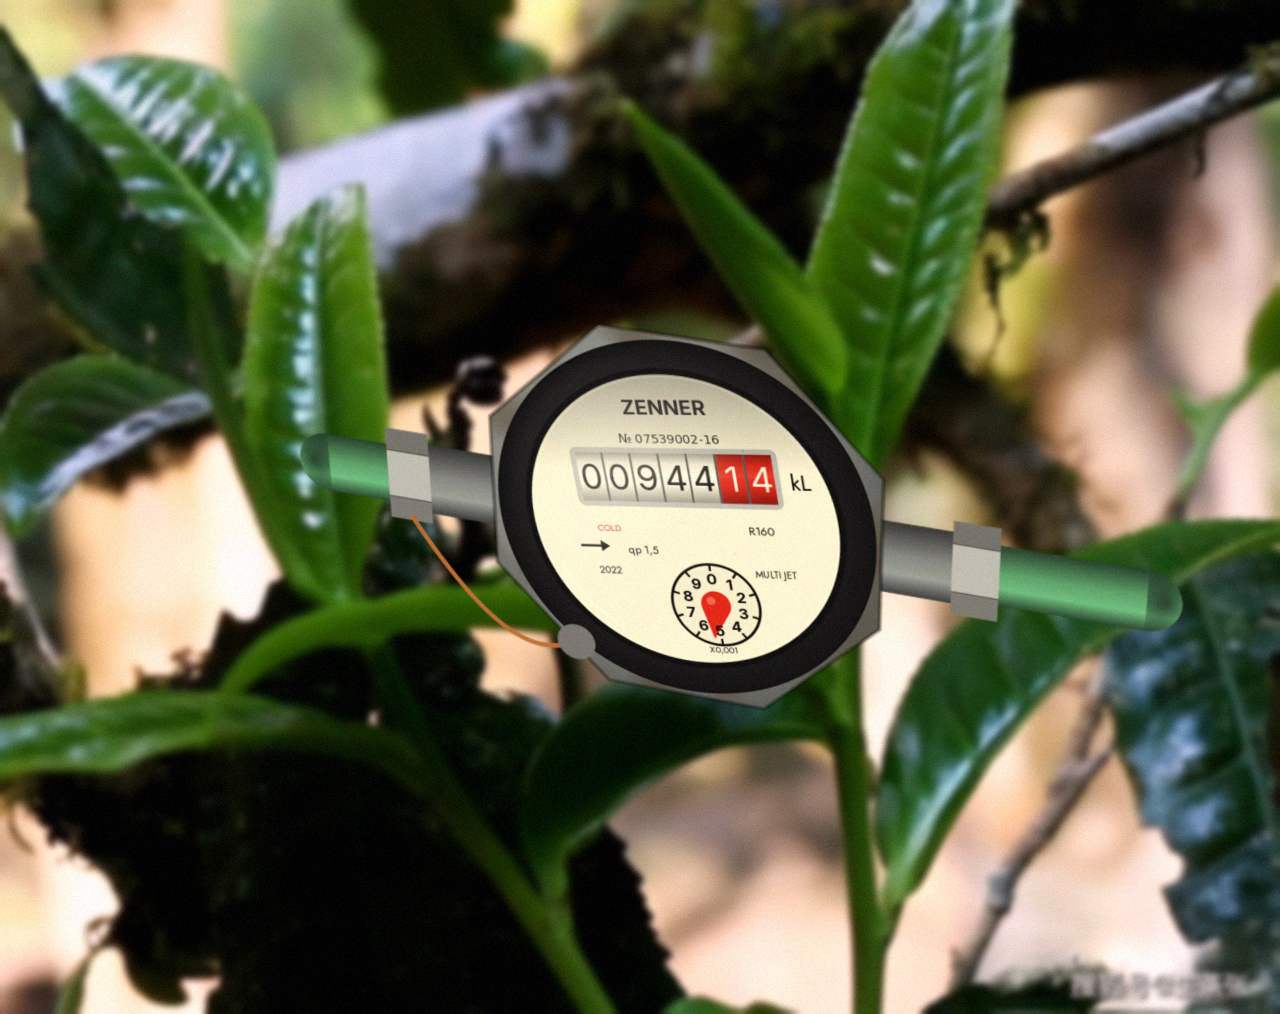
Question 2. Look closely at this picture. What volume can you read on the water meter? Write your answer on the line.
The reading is 944.145 kL
